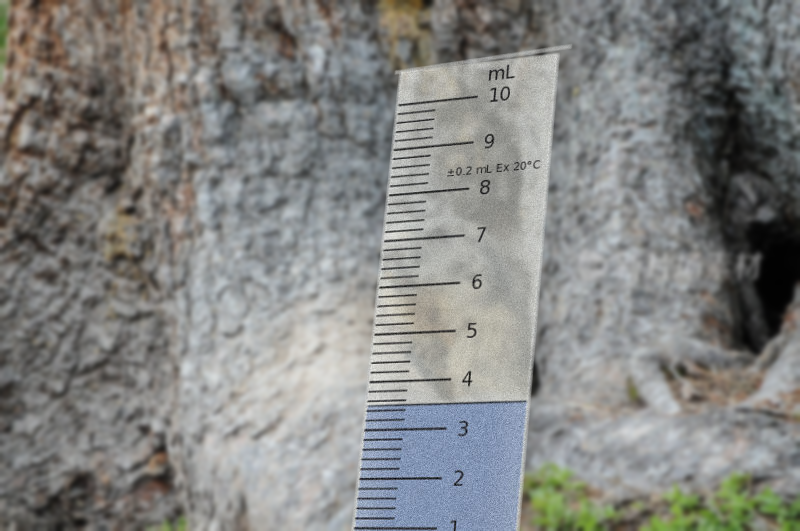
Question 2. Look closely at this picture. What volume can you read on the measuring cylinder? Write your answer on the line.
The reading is 3.5 mL
